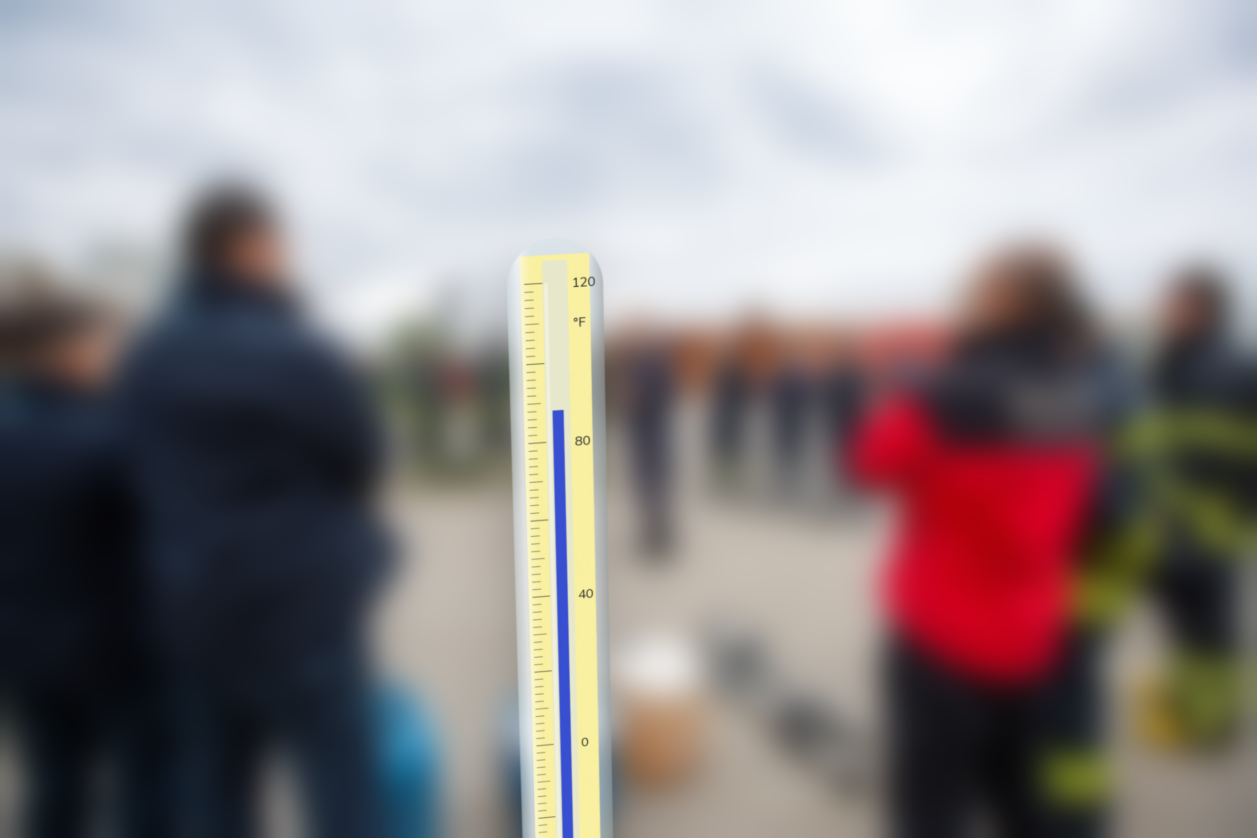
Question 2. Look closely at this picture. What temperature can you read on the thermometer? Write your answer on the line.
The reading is 88 °F
